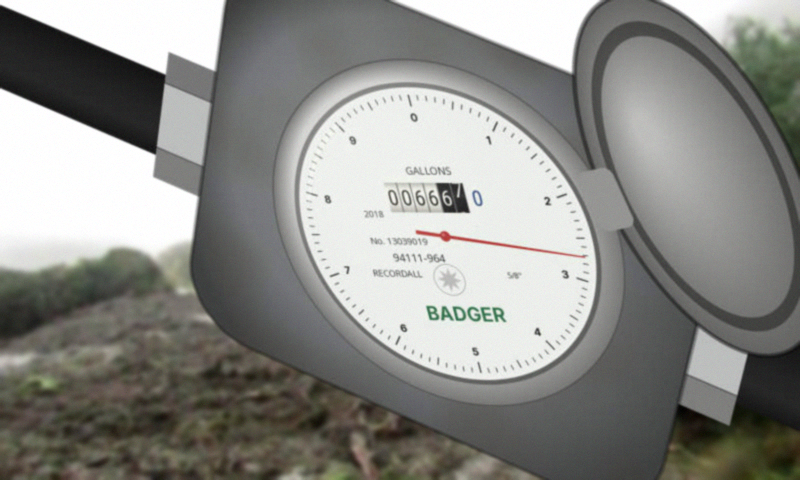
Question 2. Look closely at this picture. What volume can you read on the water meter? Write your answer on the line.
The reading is 66672.7 gal
